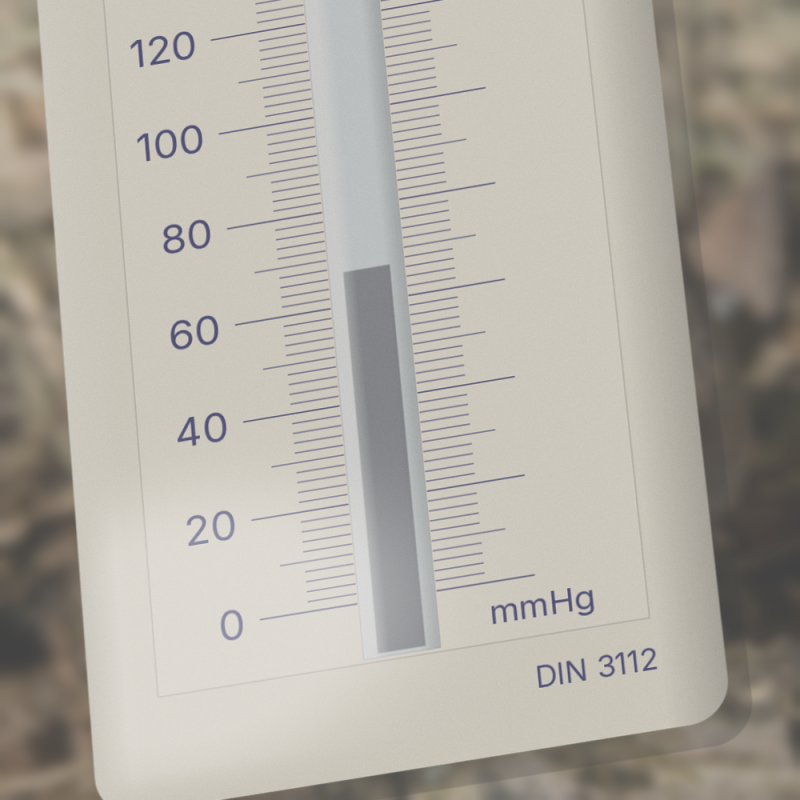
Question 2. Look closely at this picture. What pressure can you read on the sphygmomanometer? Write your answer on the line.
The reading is 67 mmHg
